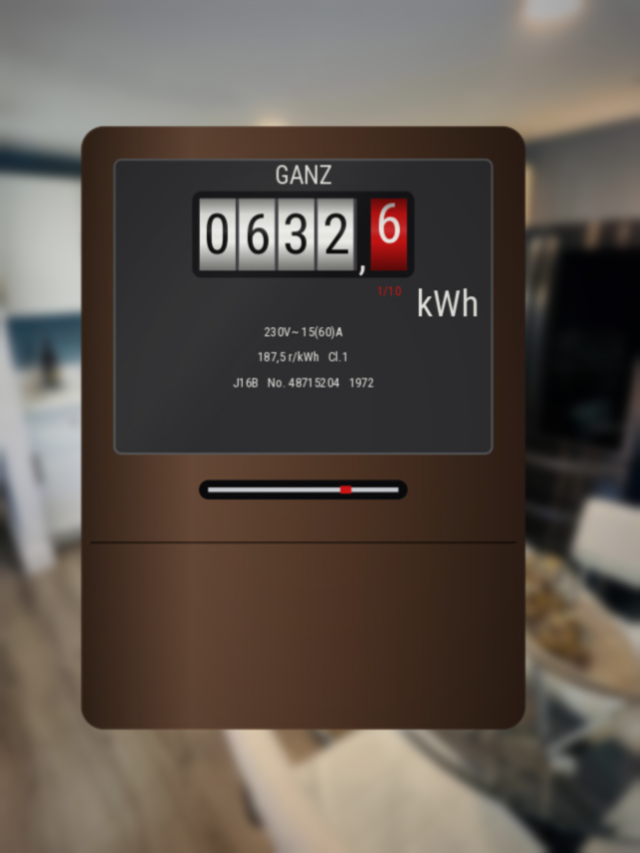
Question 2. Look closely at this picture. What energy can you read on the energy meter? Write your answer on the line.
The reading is 632.6 kWh
